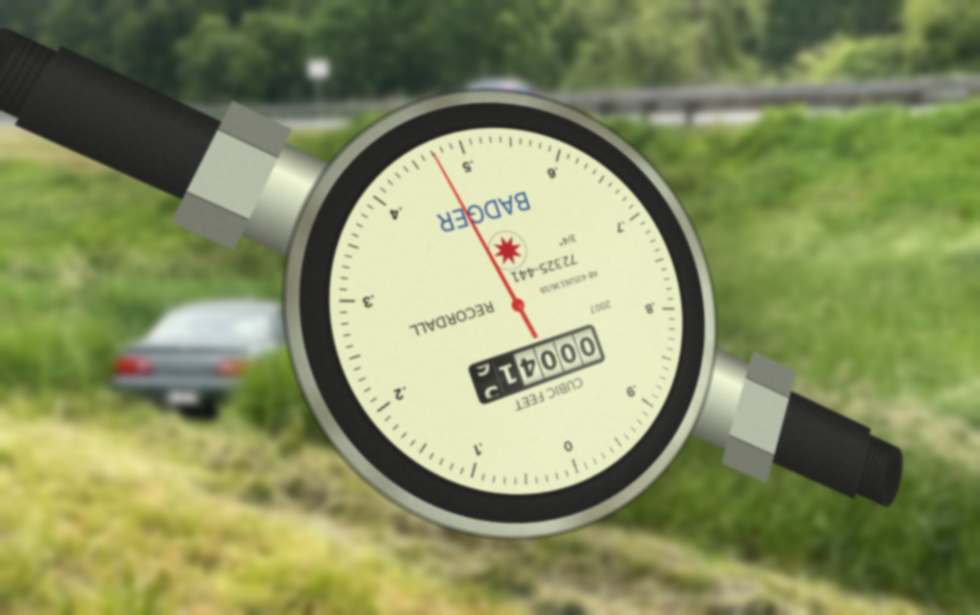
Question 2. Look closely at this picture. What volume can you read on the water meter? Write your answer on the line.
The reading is 415.47 ft³
